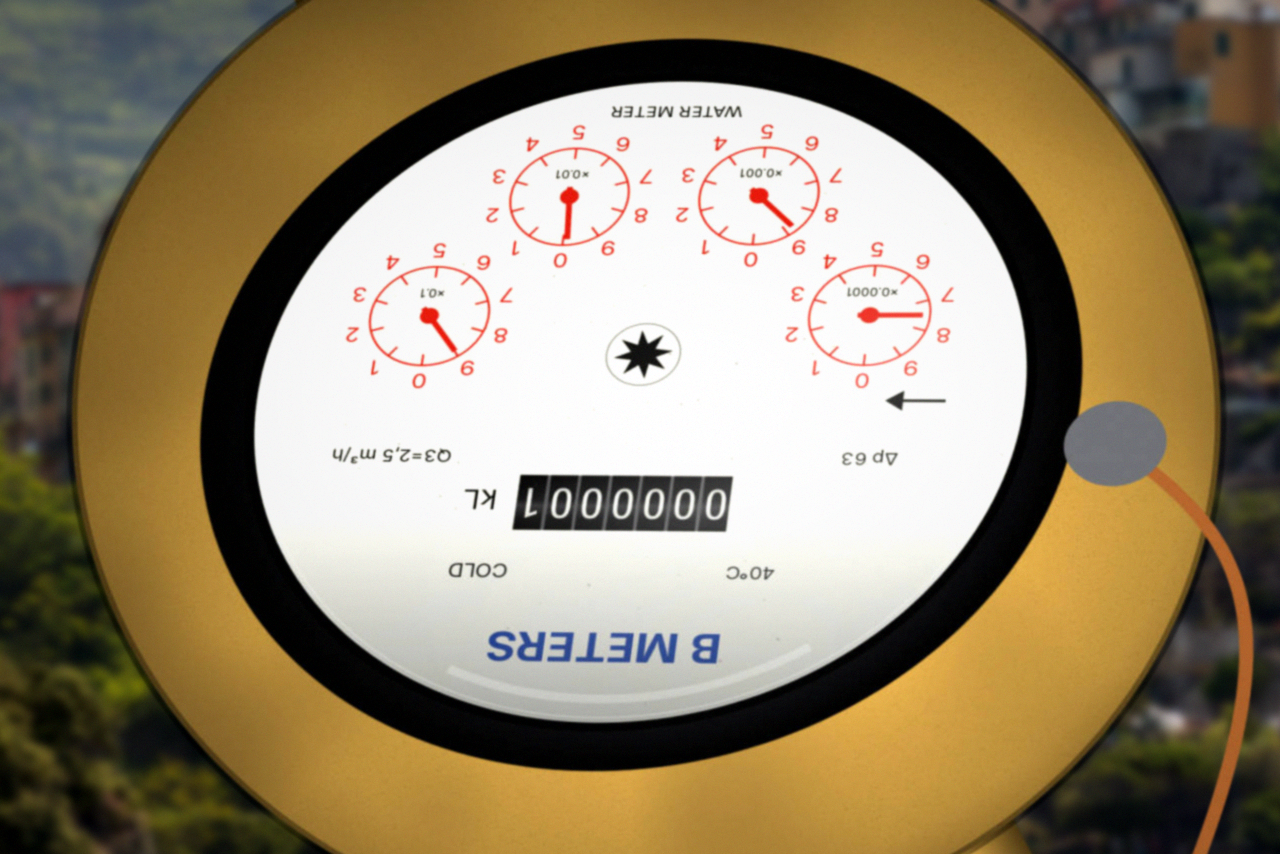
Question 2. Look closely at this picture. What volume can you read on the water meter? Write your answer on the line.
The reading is 1.8987 kL
